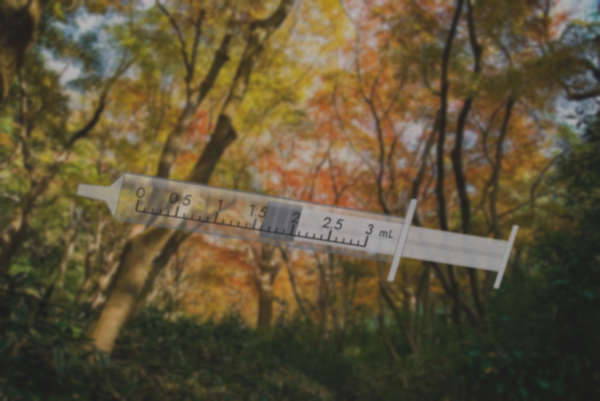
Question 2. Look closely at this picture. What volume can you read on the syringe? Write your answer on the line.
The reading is 1.6 mL
